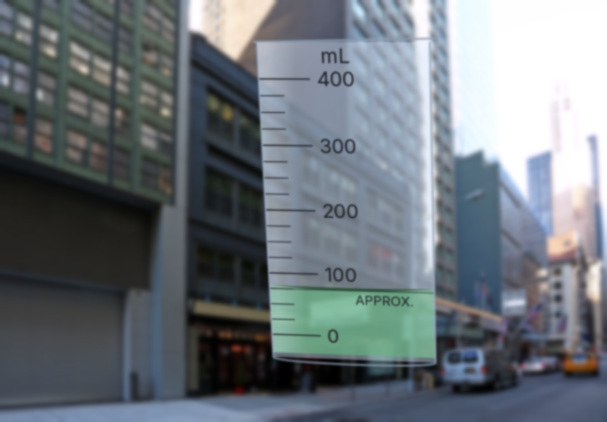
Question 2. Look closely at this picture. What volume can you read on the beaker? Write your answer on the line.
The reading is 75 mL
